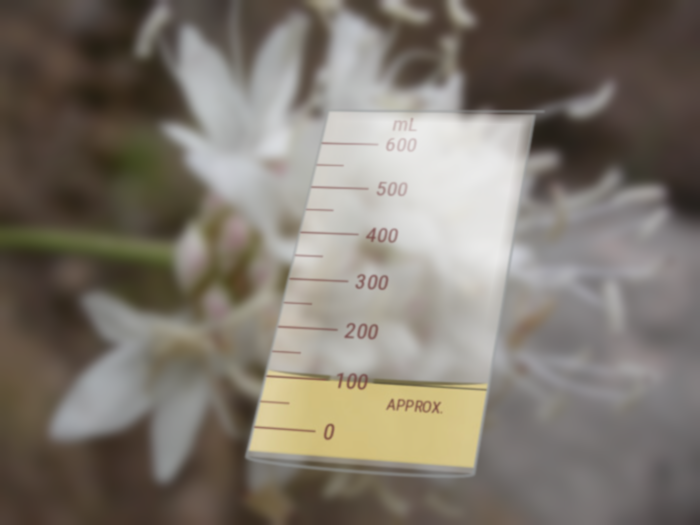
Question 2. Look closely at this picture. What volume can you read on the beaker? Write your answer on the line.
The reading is 100 mL
